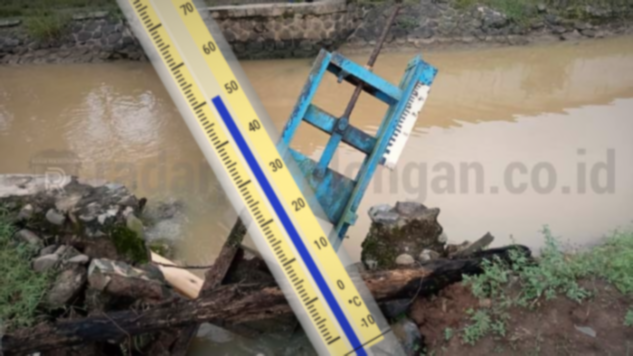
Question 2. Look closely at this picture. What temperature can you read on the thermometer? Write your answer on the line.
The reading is 50 °C
